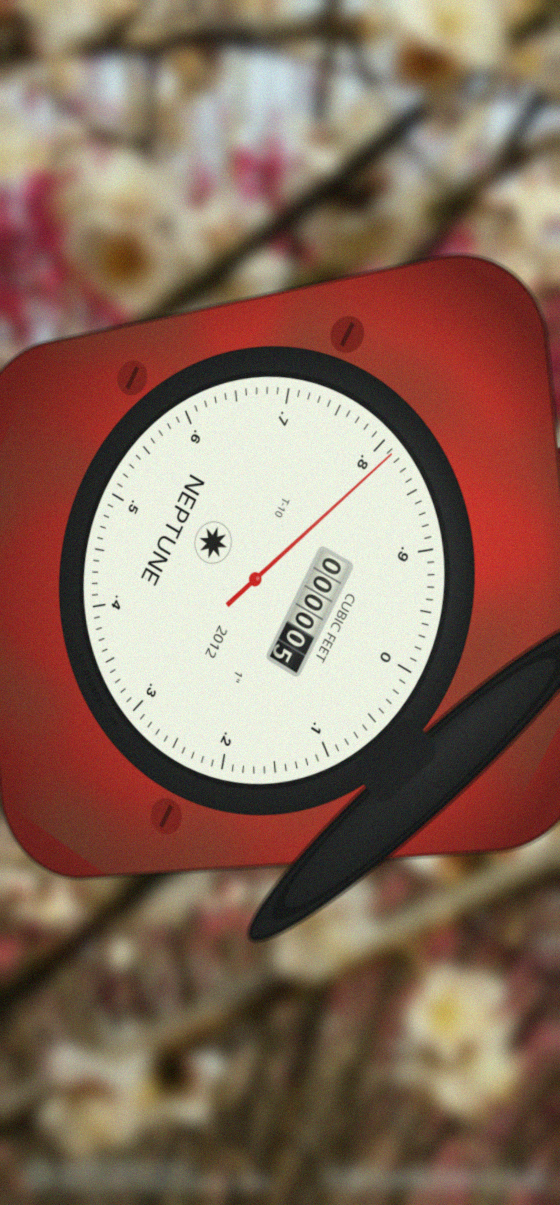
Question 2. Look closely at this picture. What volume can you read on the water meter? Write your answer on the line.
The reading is 4.81 ft³
